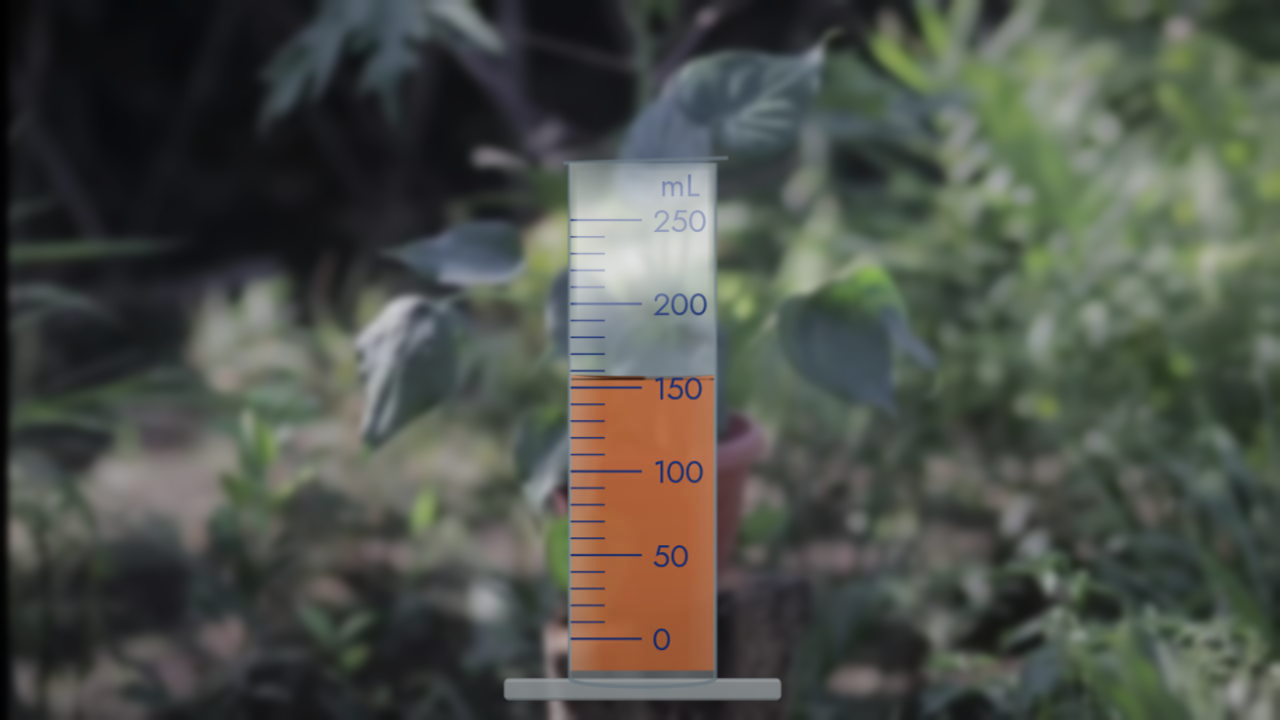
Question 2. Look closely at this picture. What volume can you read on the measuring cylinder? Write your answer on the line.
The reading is 155 mL
